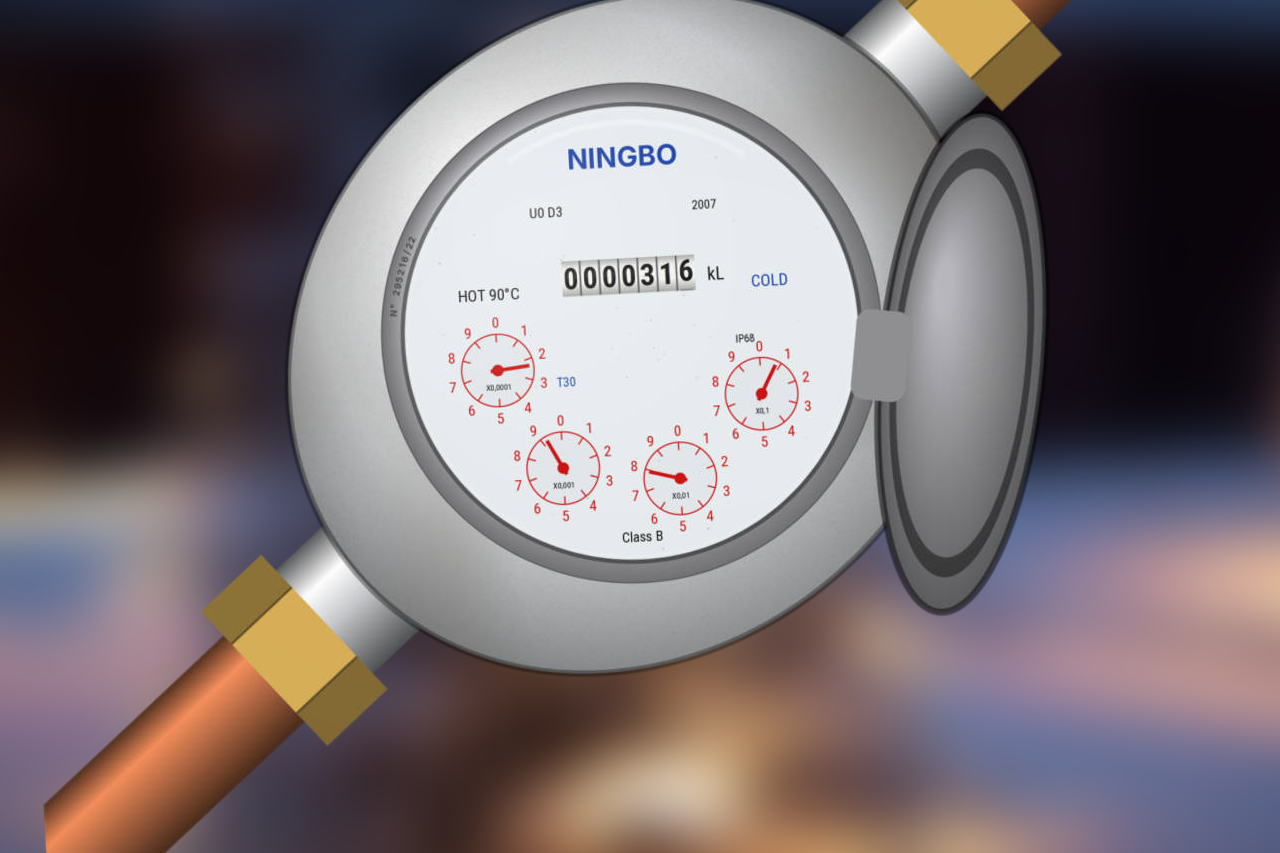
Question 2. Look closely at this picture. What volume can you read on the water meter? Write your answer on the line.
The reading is 316.0792 kL
